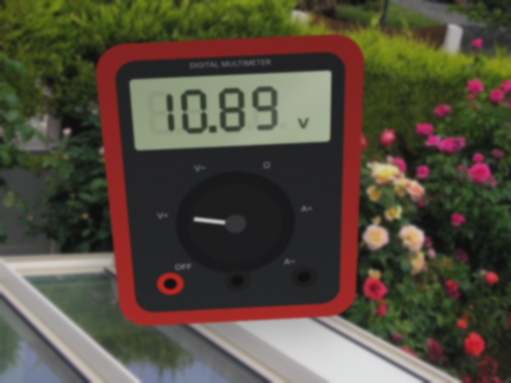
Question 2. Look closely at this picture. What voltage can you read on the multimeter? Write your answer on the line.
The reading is 10.89 V
